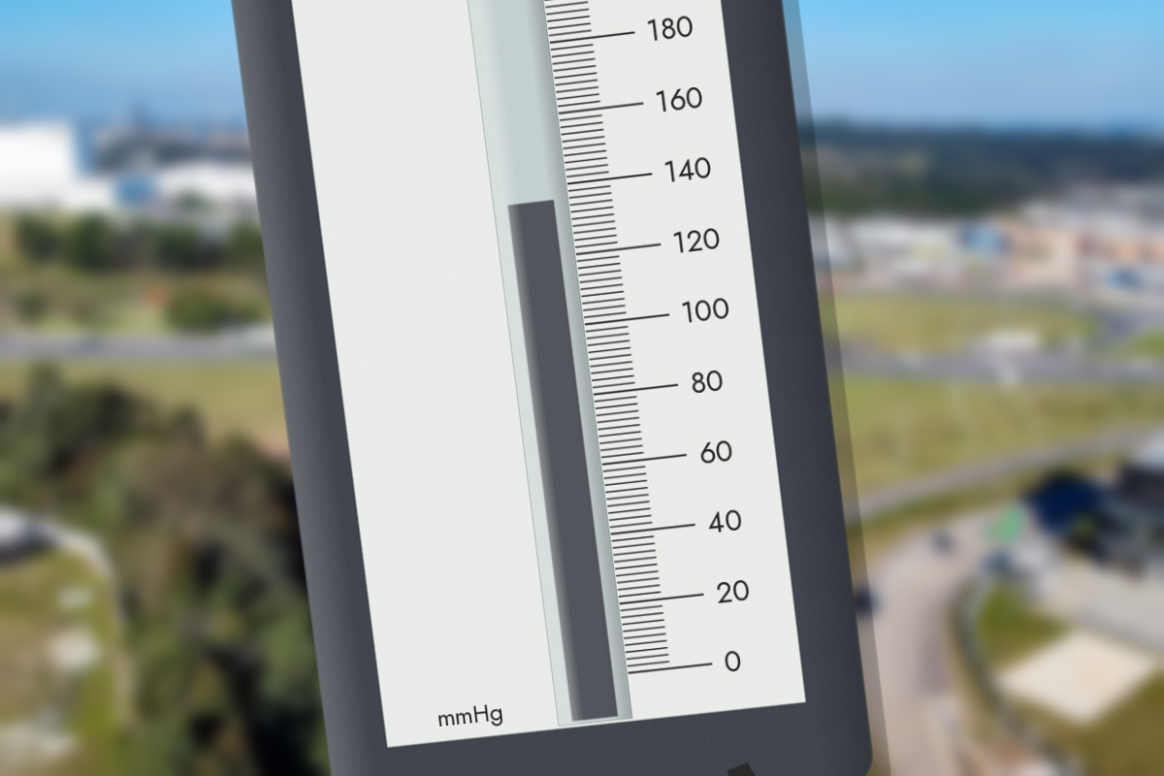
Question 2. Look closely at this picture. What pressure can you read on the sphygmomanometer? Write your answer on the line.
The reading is 136 mmHg
